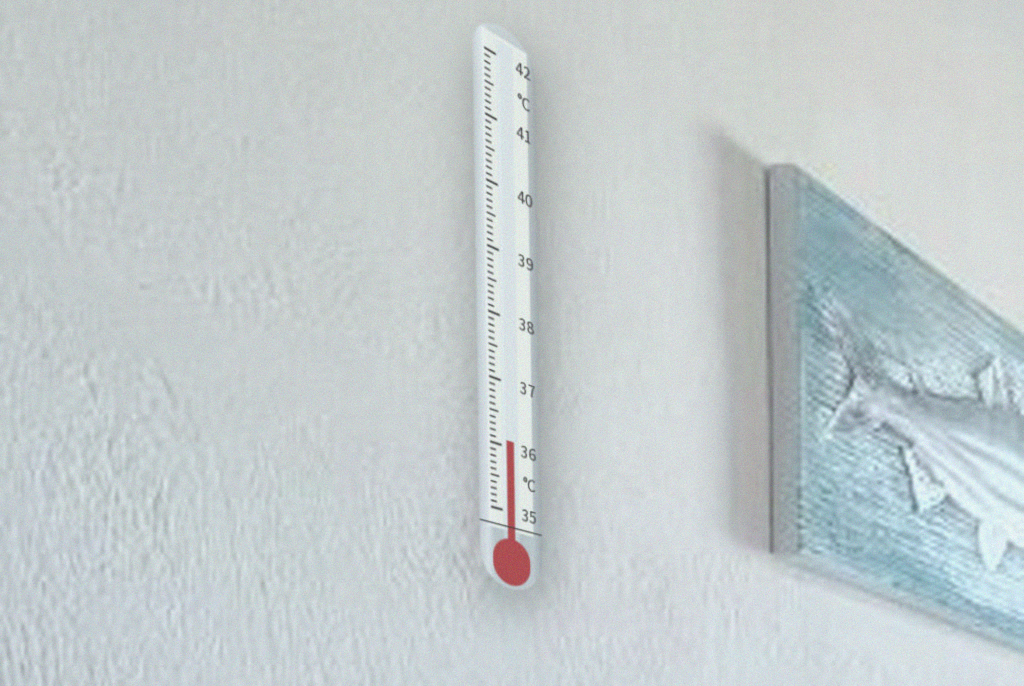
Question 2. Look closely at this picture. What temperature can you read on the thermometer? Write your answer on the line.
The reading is 36.1 °C
